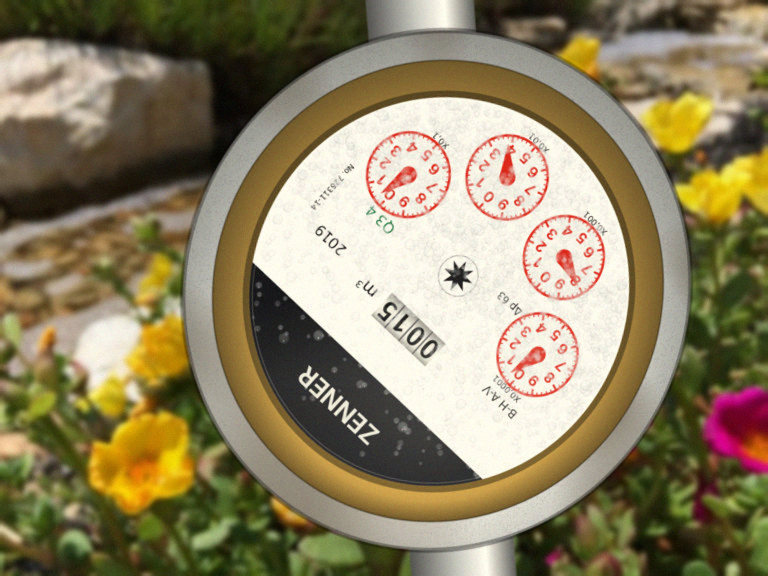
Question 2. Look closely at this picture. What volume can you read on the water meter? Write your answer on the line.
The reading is 15.0380 m³
